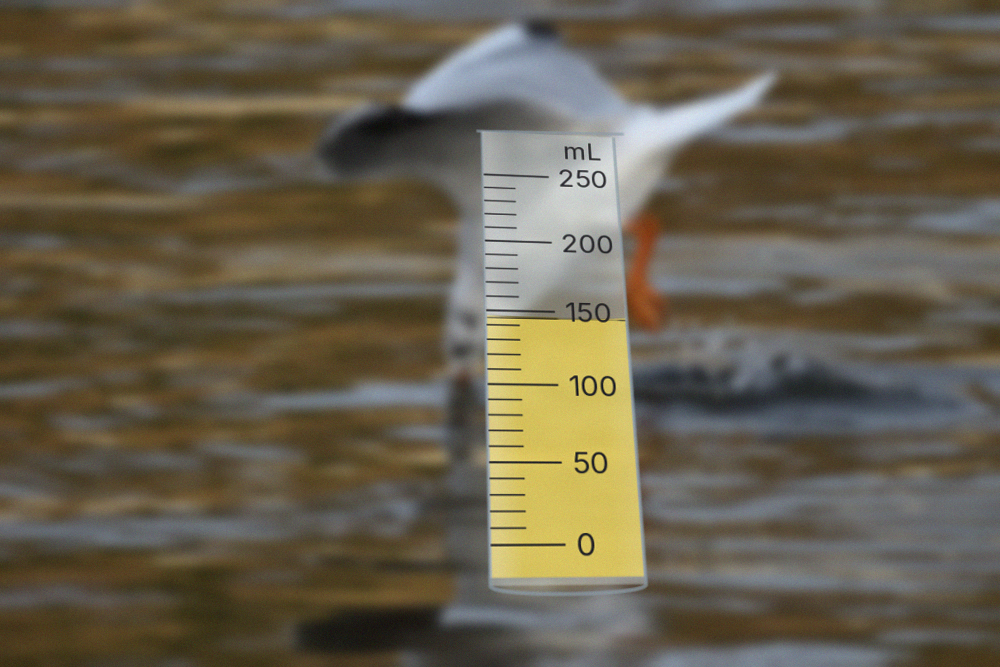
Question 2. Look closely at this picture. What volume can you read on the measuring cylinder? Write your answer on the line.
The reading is 145 mL
